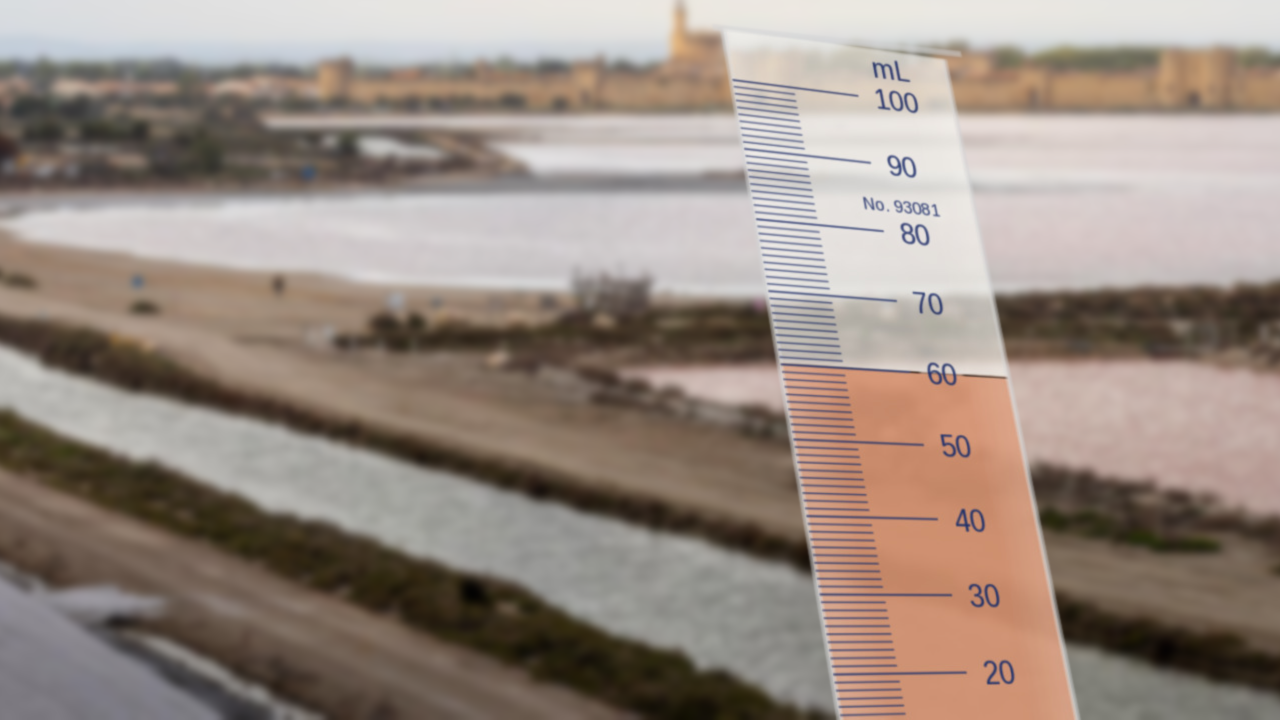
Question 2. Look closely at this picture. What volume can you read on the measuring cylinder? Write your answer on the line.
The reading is 60 mL
